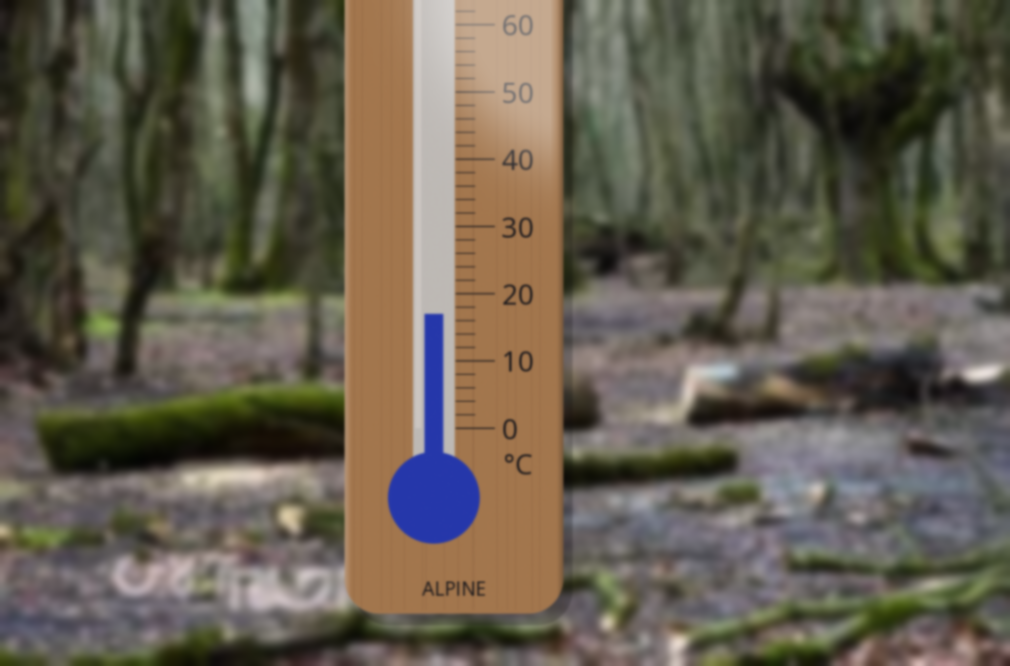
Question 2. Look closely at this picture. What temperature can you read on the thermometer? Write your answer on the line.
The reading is 17 °C
